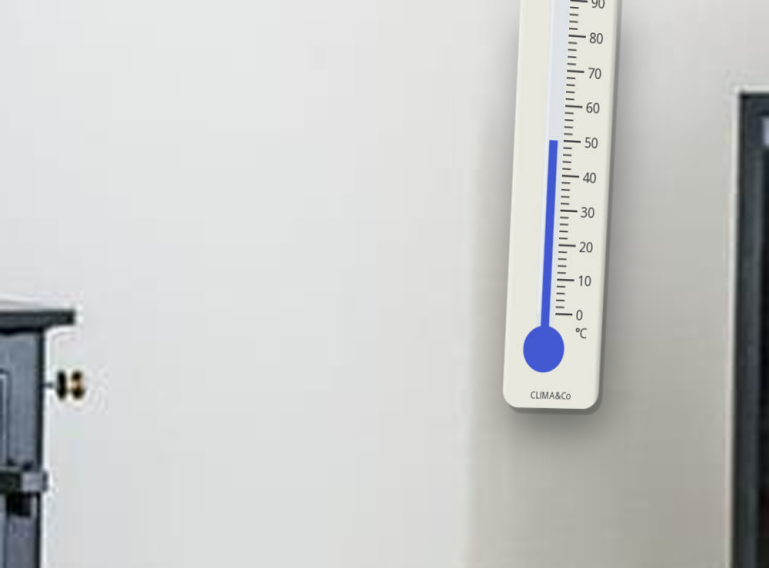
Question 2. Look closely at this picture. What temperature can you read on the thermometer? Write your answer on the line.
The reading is 50 °C
